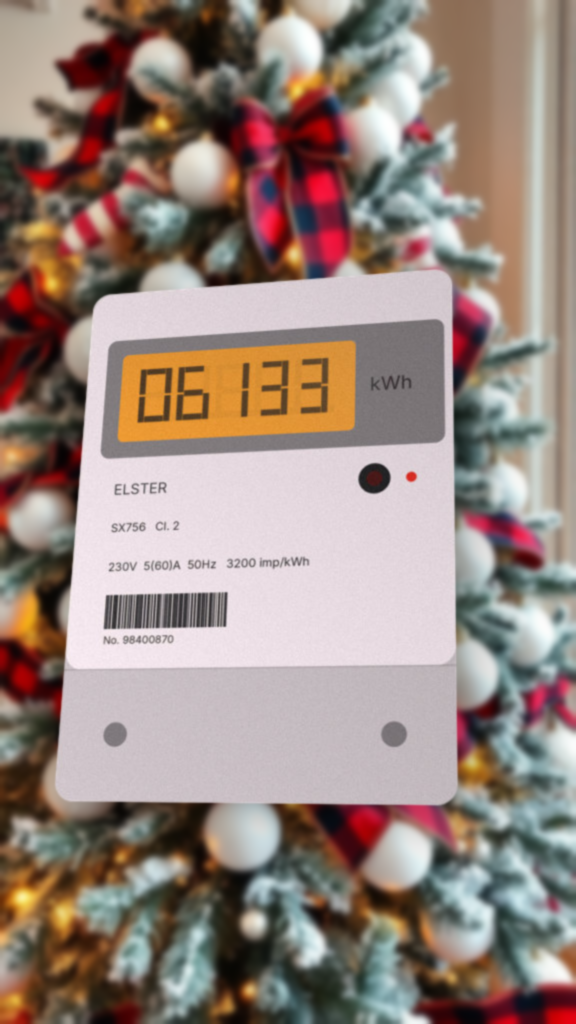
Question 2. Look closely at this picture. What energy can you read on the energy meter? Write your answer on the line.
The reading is 6133 kWh
